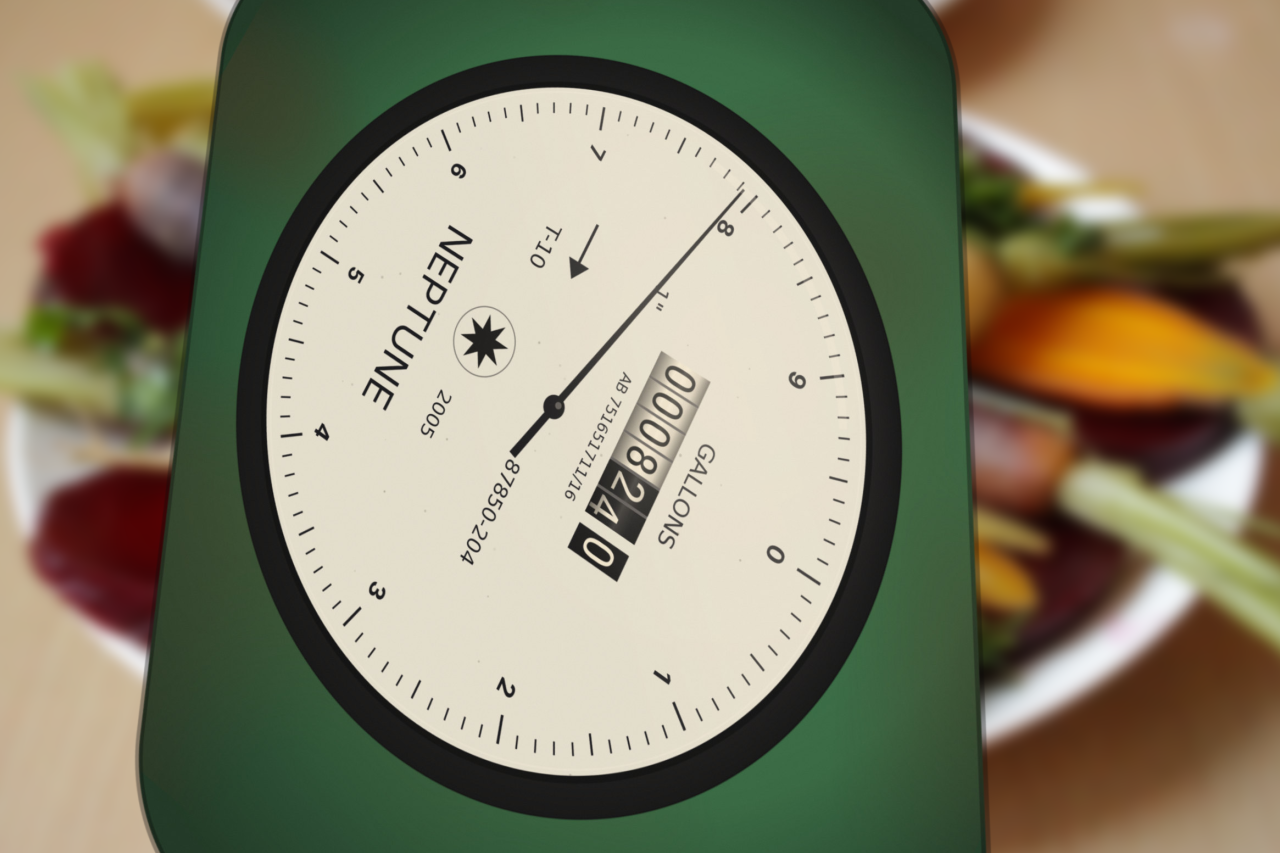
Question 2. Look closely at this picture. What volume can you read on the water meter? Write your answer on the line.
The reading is 8237.9 gal
